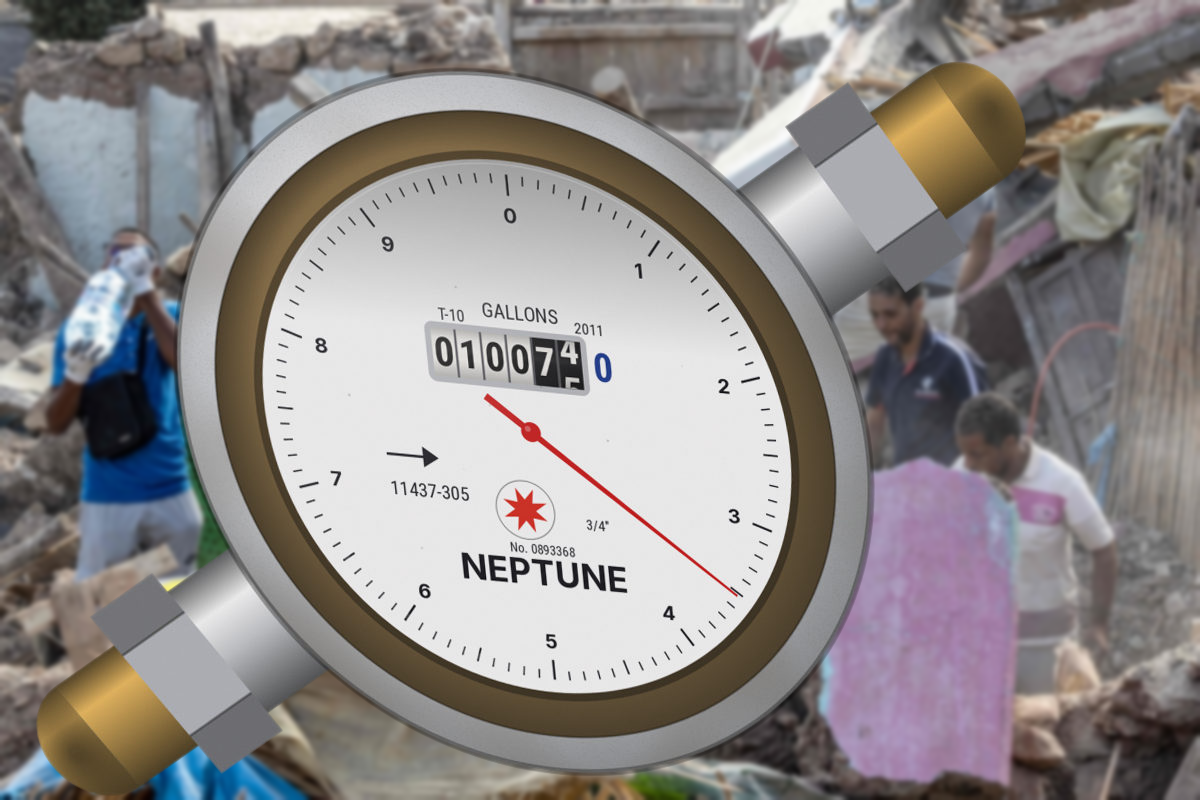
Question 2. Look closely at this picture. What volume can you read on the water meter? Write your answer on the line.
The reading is 100743.5 gal
